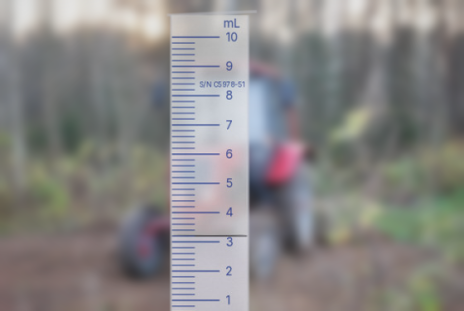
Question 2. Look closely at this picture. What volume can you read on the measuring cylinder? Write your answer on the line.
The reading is 3.2 mL
